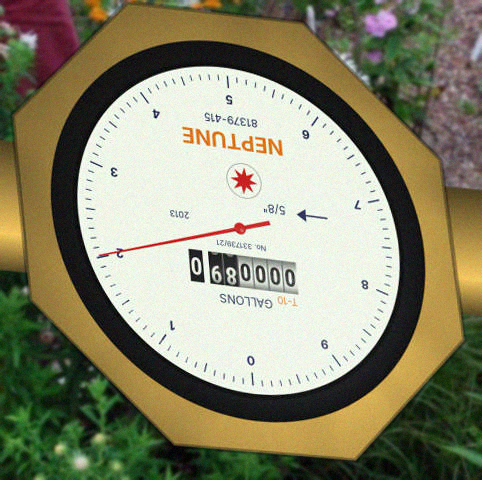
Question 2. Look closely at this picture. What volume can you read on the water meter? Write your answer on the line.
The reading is 892.0 gal
